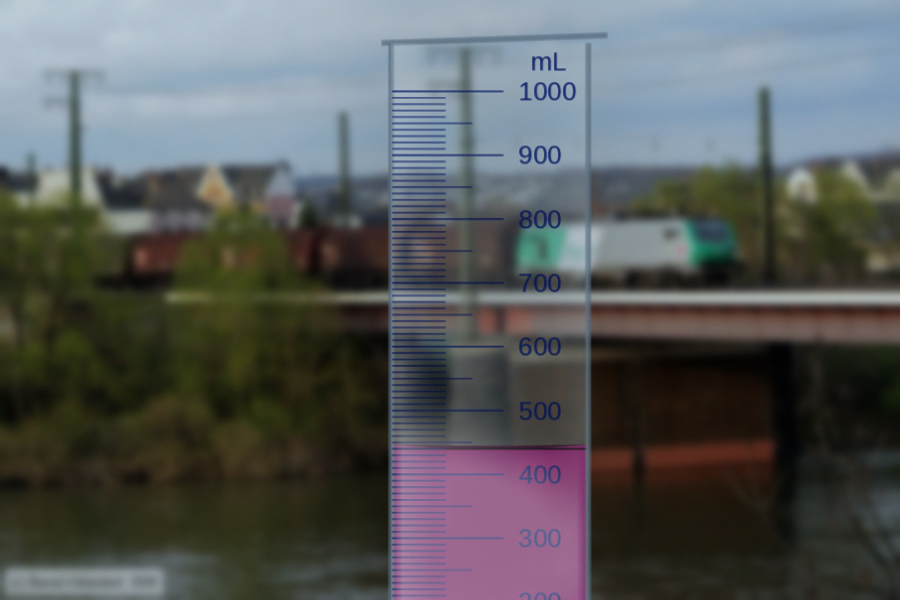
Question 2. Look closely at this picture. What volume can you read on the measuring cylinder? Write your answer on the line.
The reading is 440 mL
